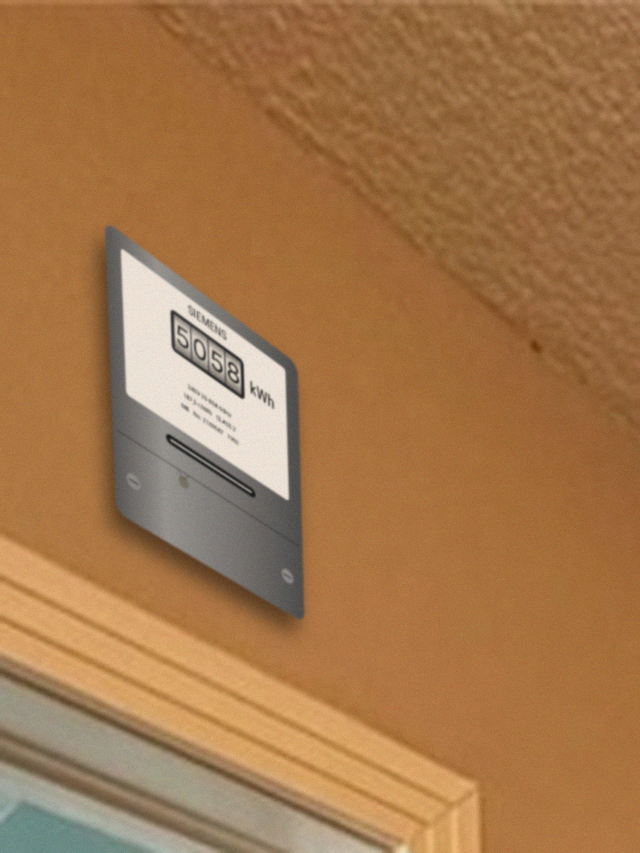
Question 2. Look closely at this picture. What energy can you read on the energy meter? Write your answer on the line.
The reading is 5058 kWh
